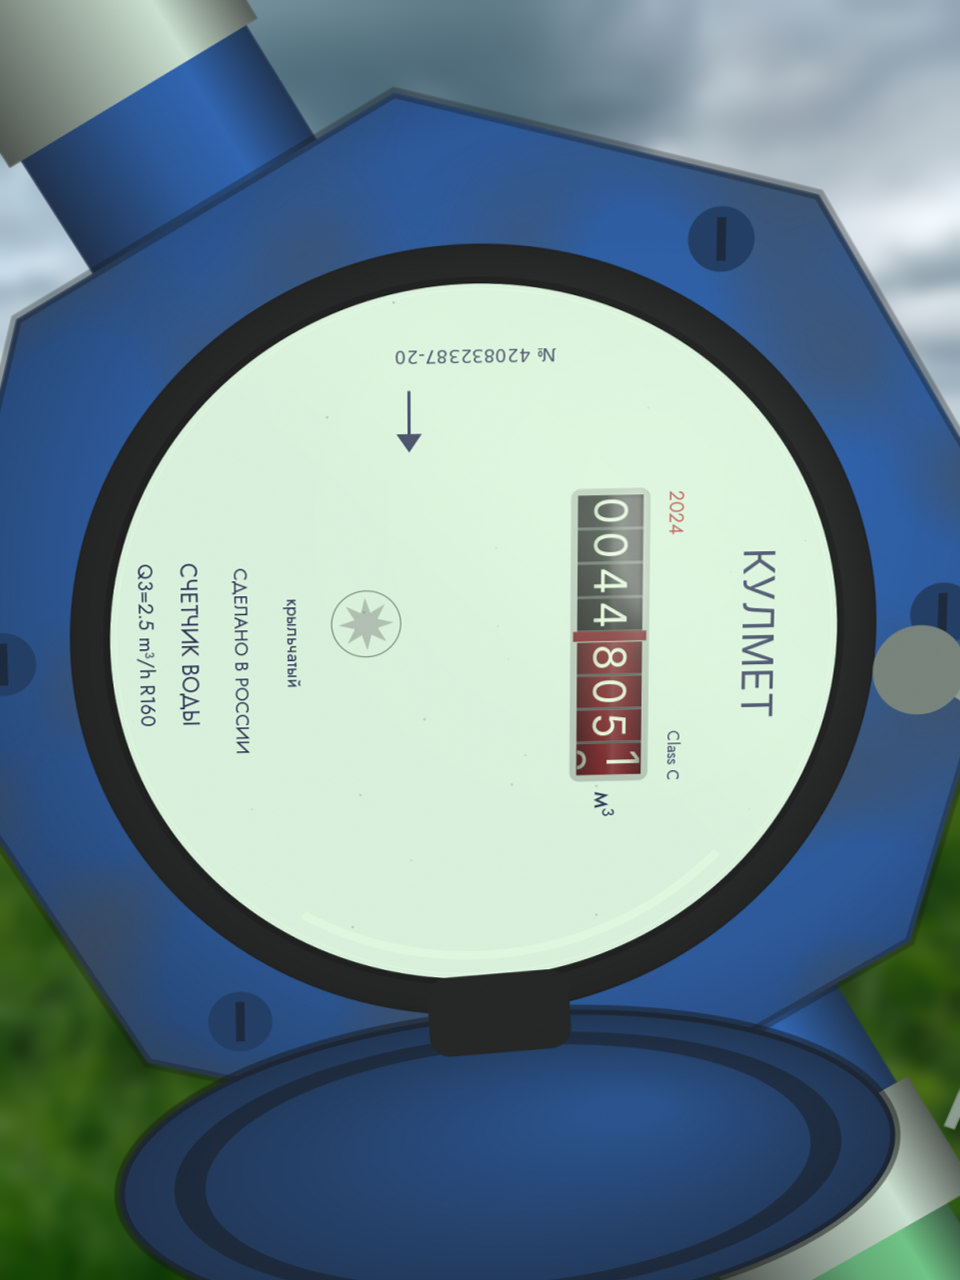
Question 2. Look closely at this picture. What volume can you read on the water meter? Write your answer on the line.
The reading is 44.8051 m³
